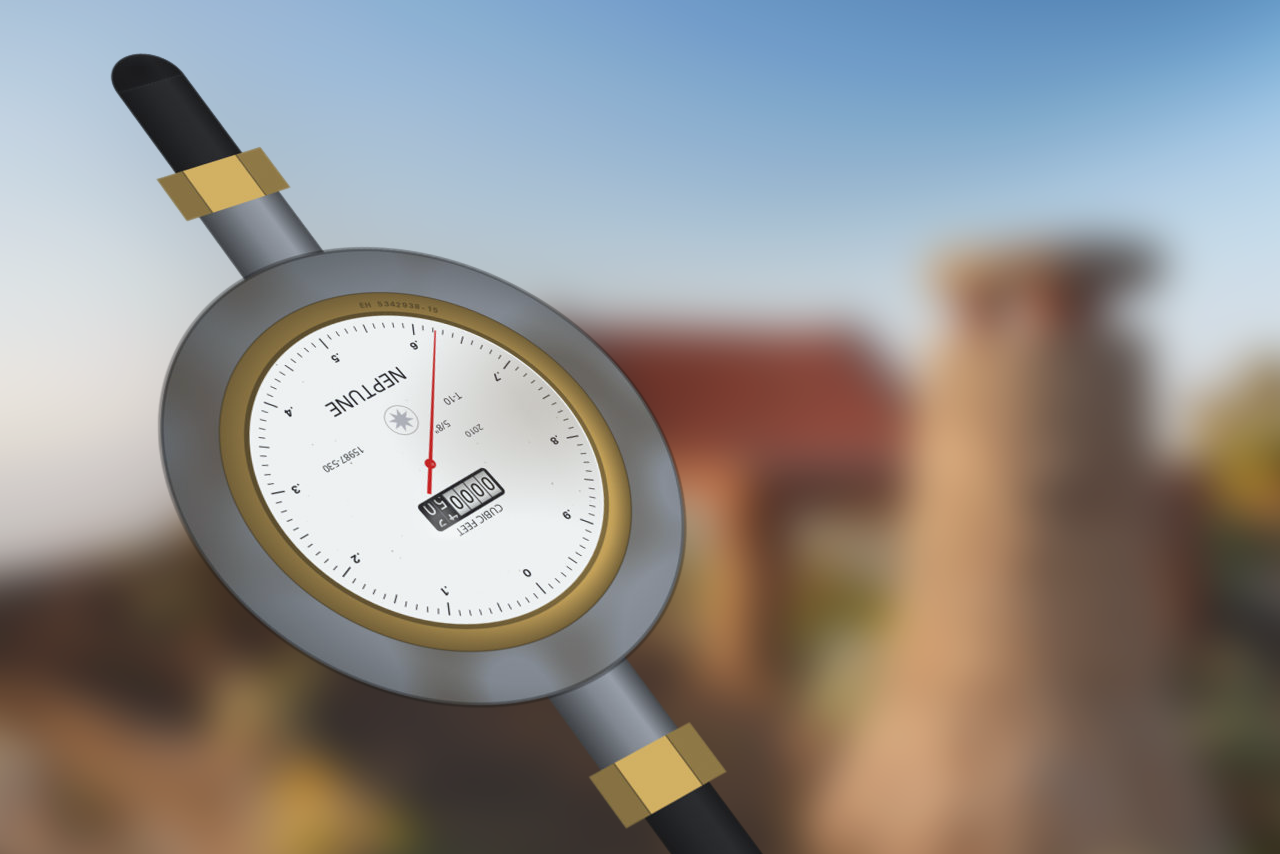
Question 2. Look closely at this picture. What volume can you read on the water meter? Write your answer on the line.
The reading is 49.62 ft³
